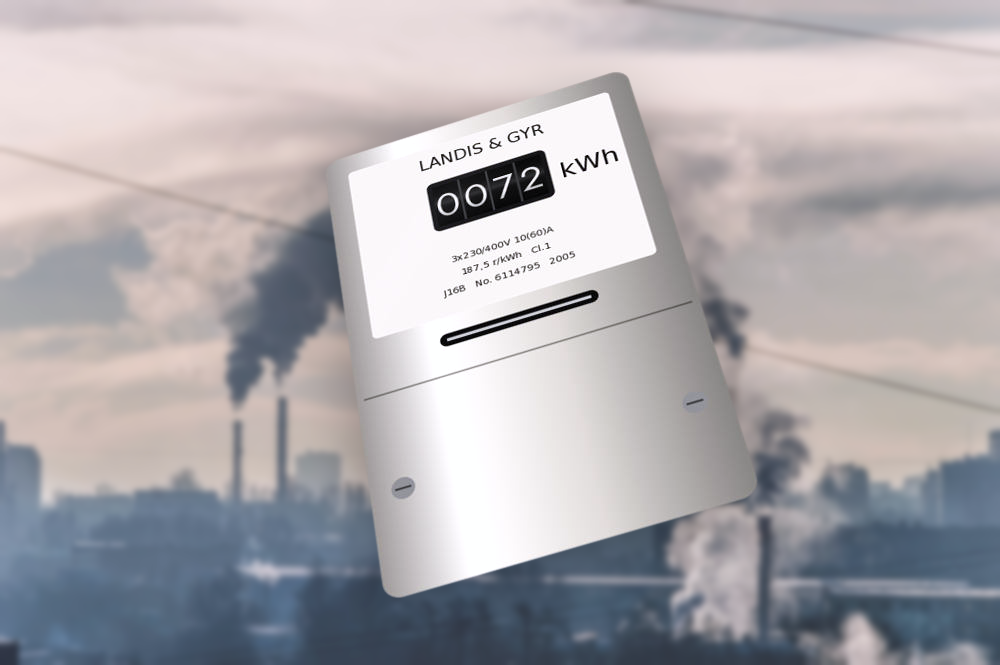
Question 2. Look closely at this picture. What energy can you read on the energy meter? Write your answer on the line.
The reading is 72 kWh
